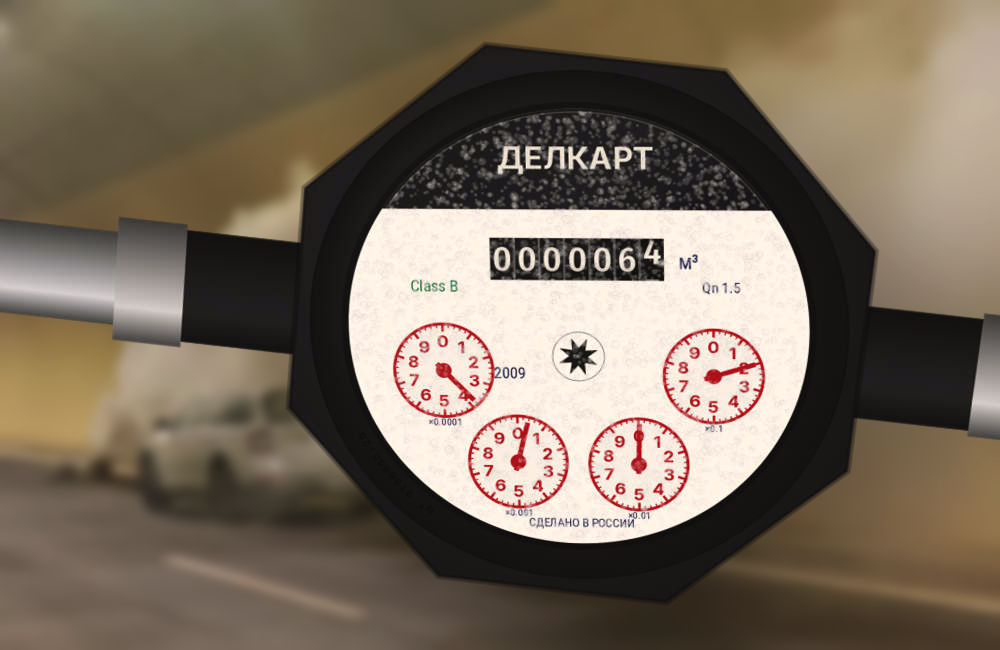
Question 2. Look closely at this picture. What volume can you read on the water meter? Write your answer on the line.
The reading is 64.2003 m³
